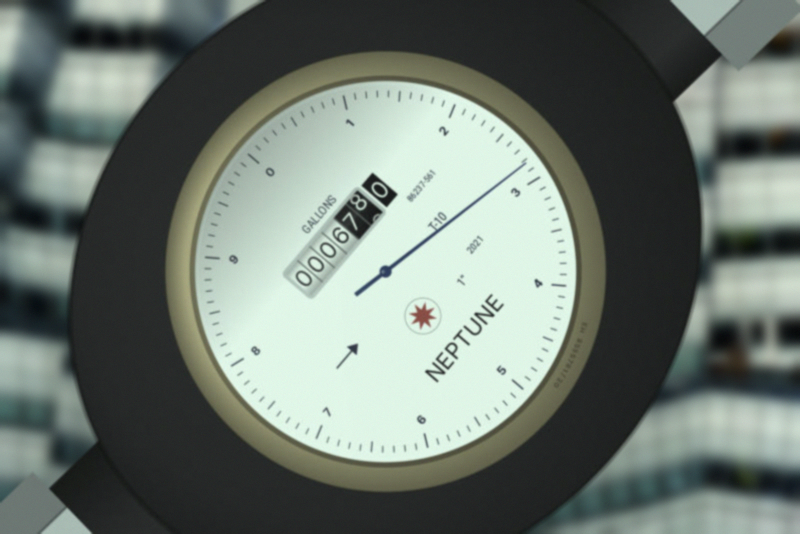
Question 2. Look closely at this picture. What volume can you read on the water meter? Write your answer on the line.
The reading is 6782.8 gal
